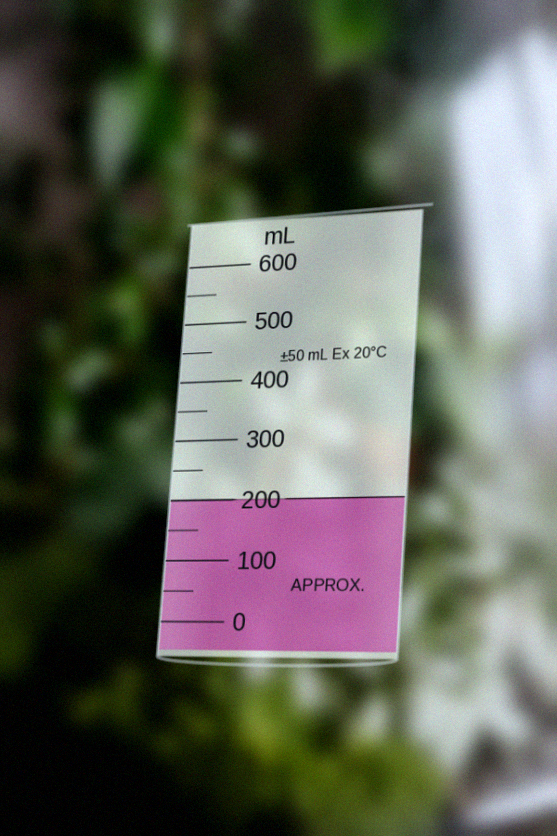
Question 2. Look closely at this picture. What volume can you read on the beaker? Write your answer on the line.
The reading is 200 mL
